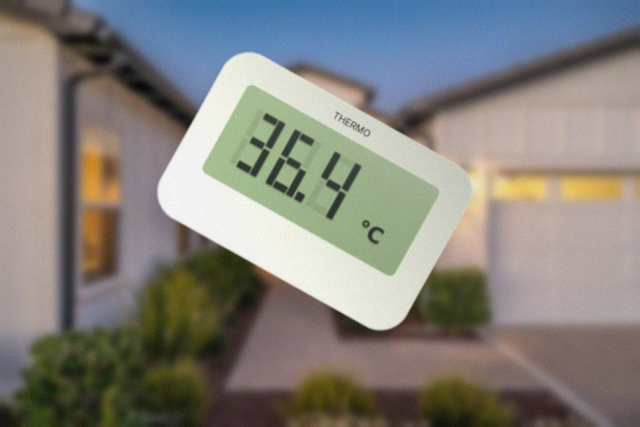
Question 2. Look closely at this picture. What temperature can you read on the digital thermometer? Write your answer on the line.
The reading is 36.4 °C
